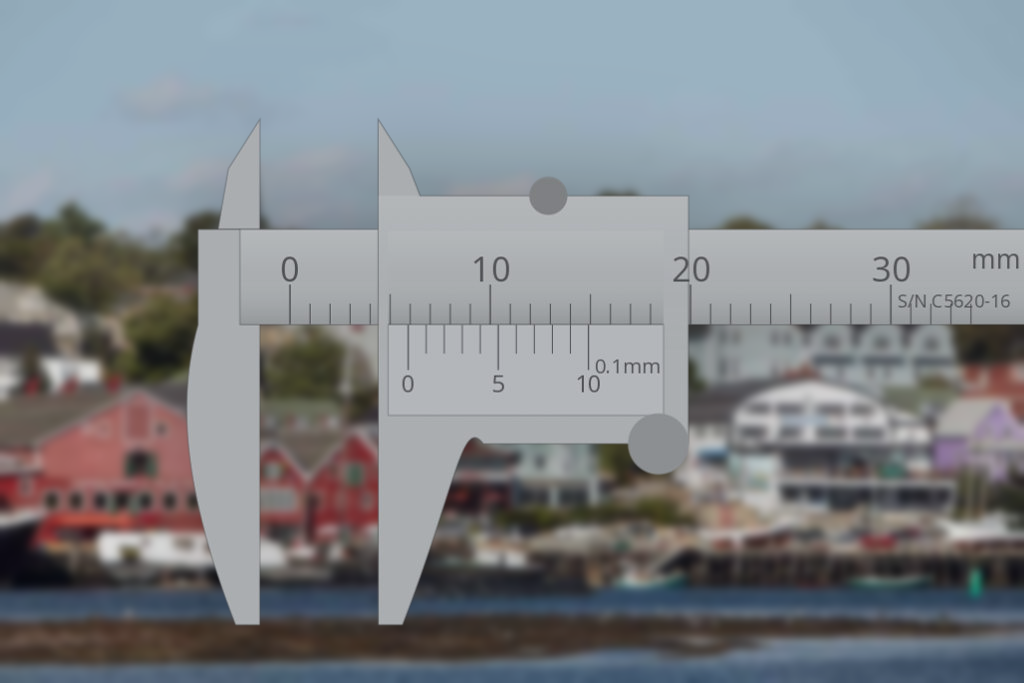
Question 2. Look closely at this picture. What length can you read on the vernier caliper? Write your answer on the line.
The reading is 5.9 mm
